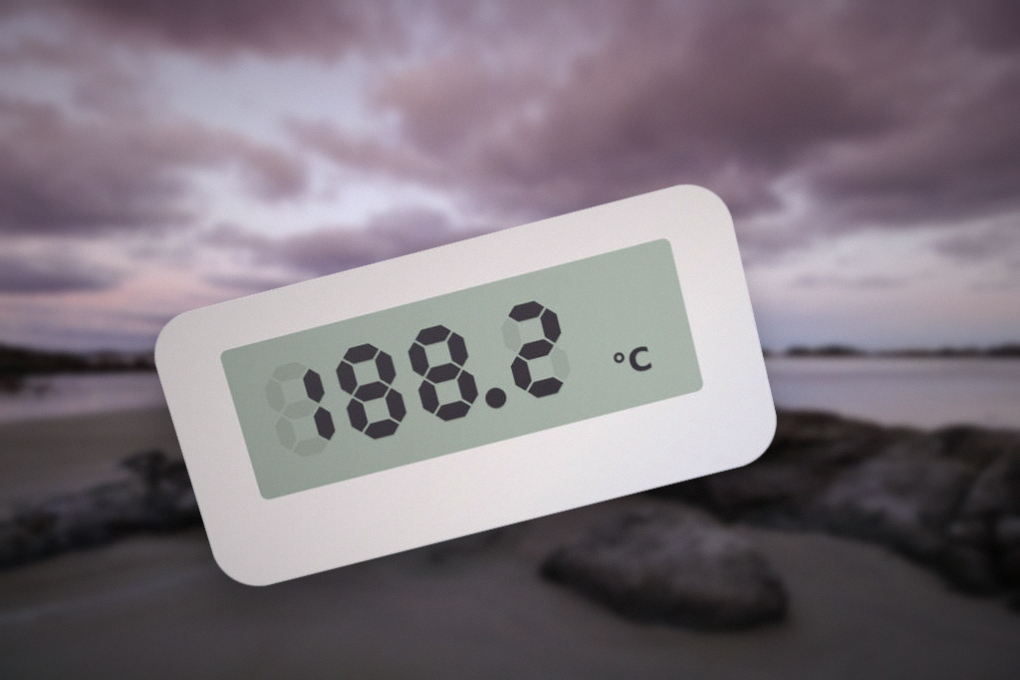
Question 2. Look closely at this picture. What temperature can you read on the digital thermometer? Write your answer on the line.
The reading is 188.2 °C
